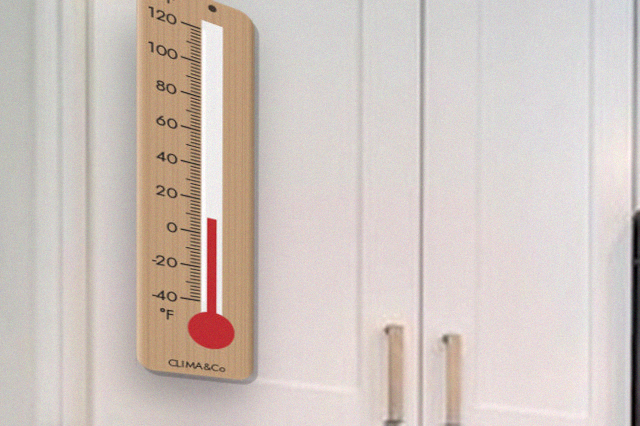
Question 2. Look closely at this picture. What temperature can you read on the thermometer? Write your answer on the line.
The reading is 10 °F
